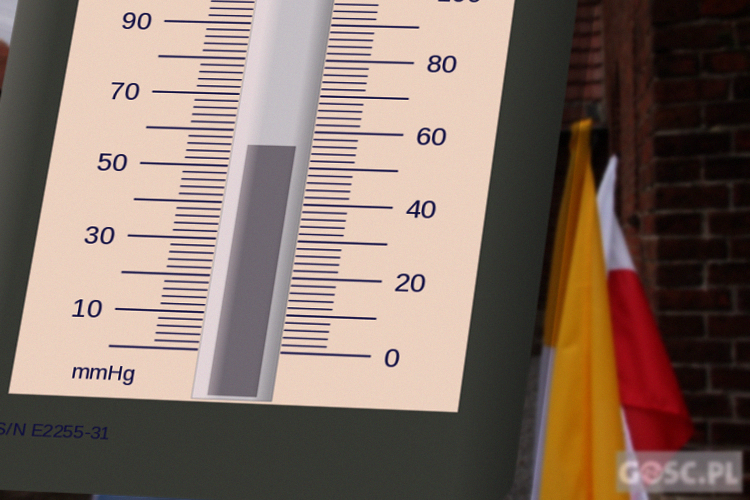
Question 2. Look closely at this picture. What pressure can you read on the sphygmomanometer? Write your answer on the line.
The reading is 56 mmHg
